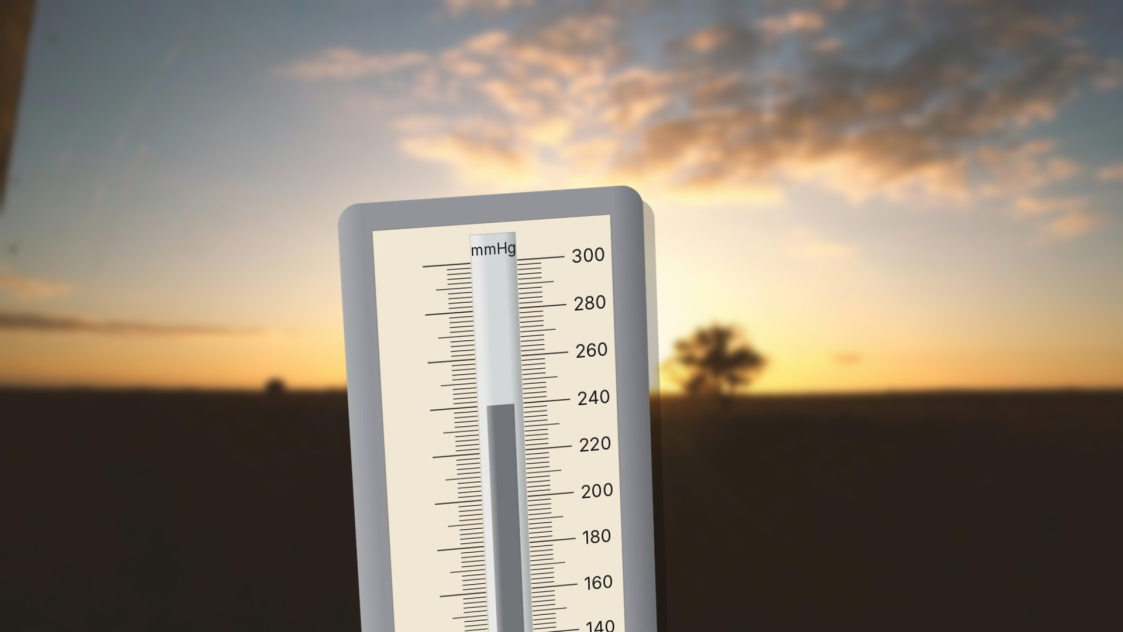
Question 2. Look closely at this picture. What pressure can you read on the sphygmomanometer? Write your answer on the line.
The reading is 240 mmHg
